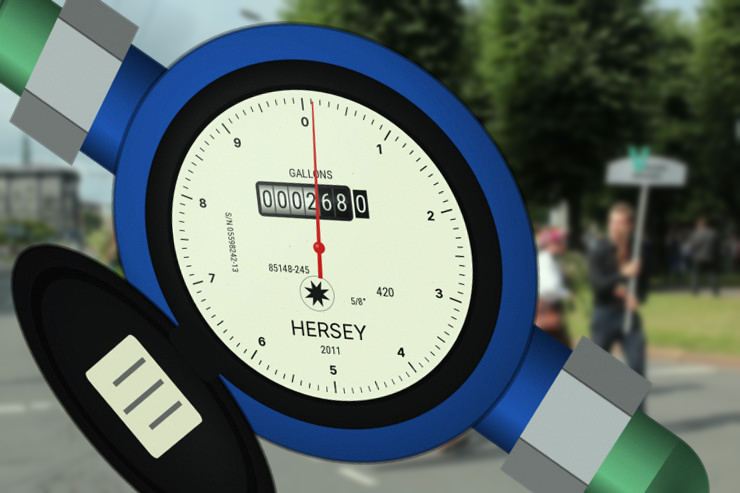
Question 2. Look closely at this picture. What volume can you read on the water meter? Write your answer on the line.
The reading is 2680.1 gal
